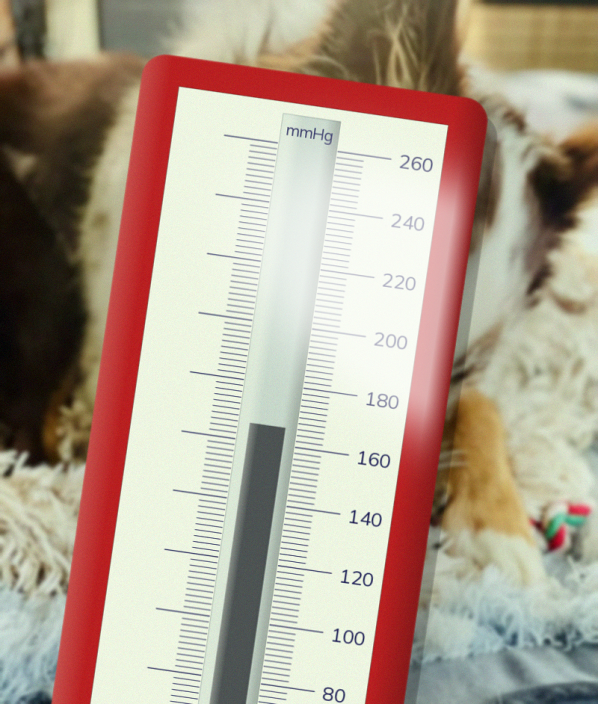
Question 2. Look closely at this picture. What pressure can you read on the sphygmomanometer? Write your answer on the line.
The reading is 166 mmHg
